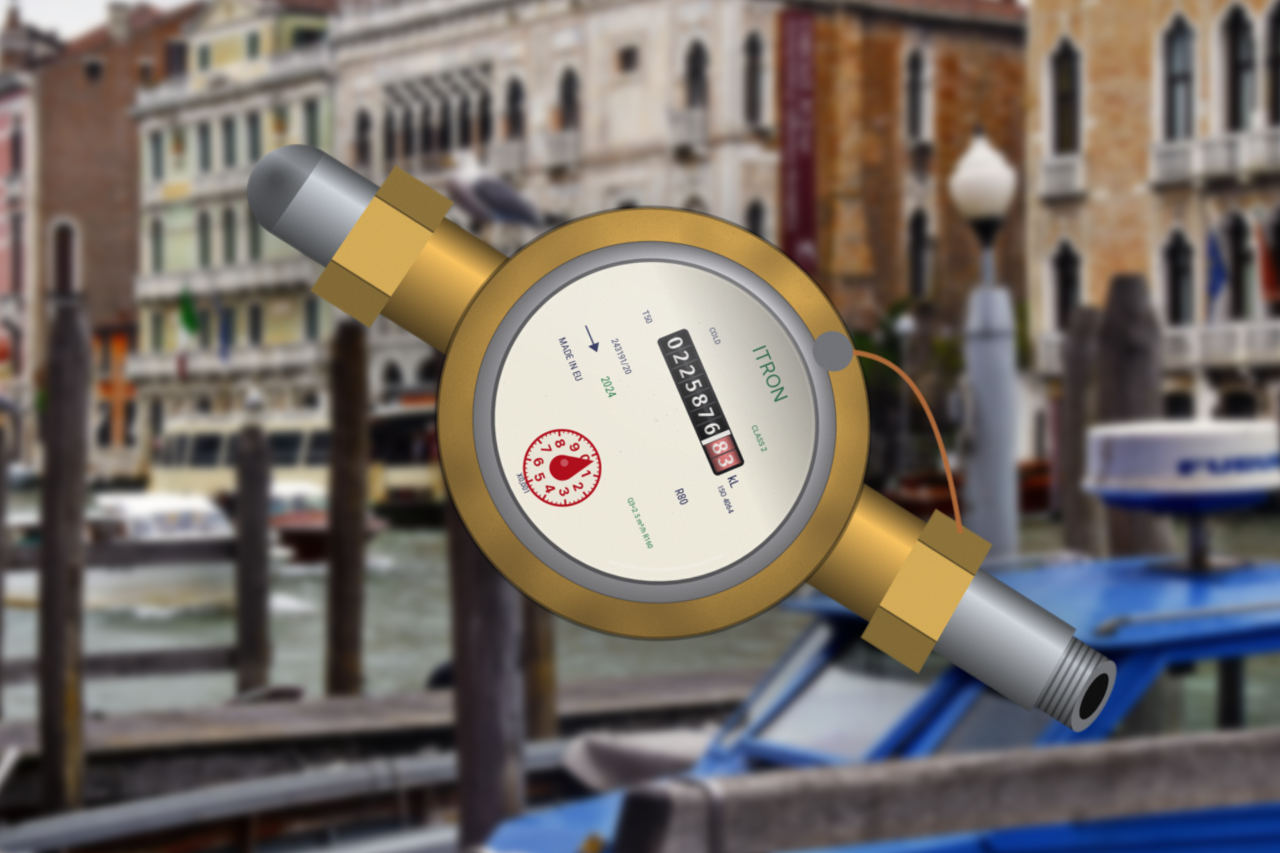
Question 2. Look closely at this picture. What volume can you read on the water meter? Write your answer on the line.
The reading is 225876.830 kL
